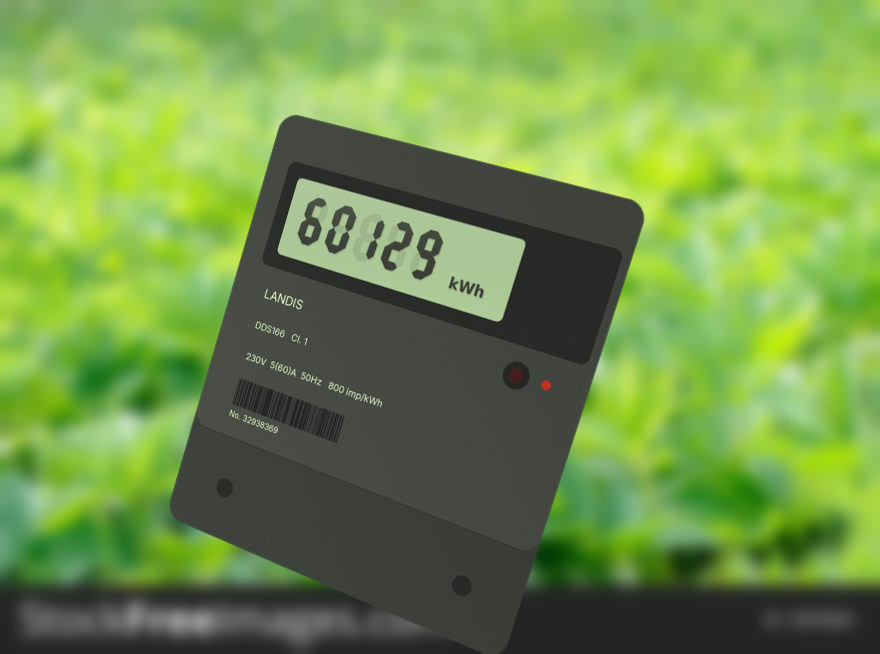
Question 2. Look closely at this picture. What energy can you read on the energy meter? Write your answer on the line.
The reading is 60129 kWh
